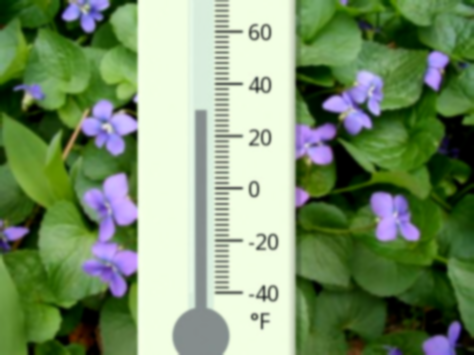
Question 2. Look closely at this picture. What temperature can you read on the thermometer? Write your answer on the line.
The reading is 30 °F
